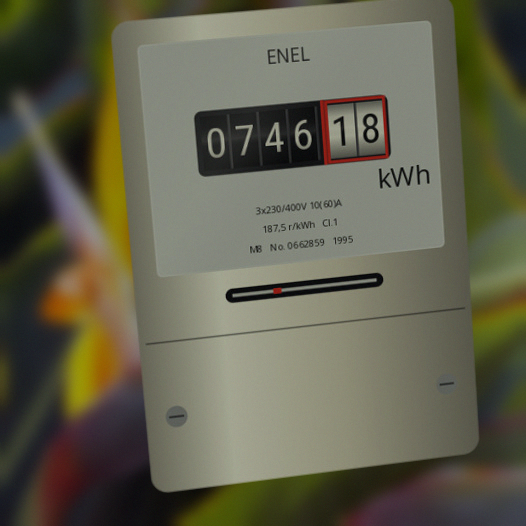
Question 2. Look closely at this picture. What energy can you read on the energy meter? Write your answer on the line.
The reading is 746.18 kWh
